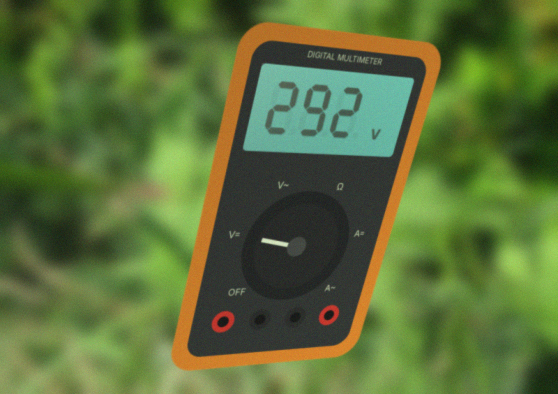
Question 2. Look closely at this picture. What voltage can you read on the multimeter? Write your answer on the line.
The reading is 292 V
